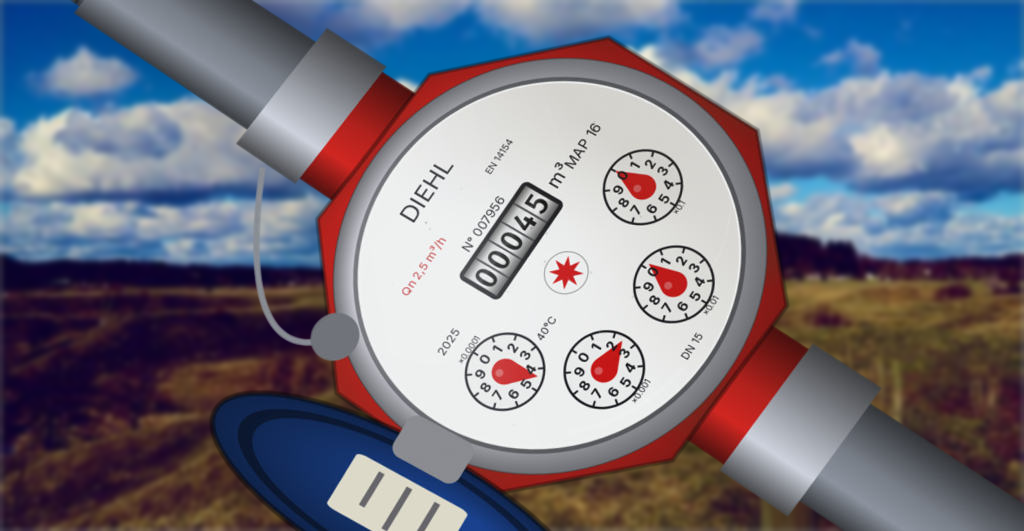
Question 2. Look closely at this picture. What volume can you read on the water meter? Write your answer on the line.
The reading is 45.0024 m³
